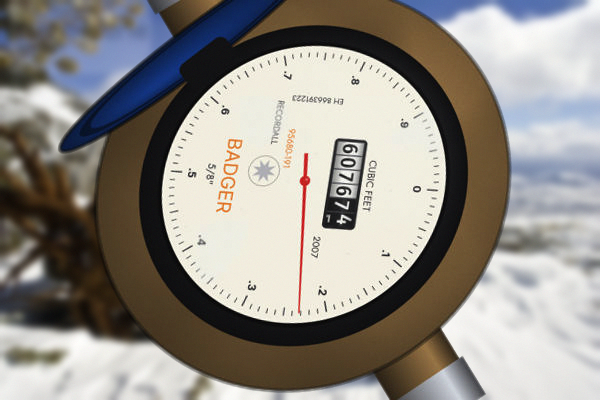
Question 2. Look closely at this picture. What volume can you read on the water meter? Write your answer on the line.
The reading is 607674.23 ft³
